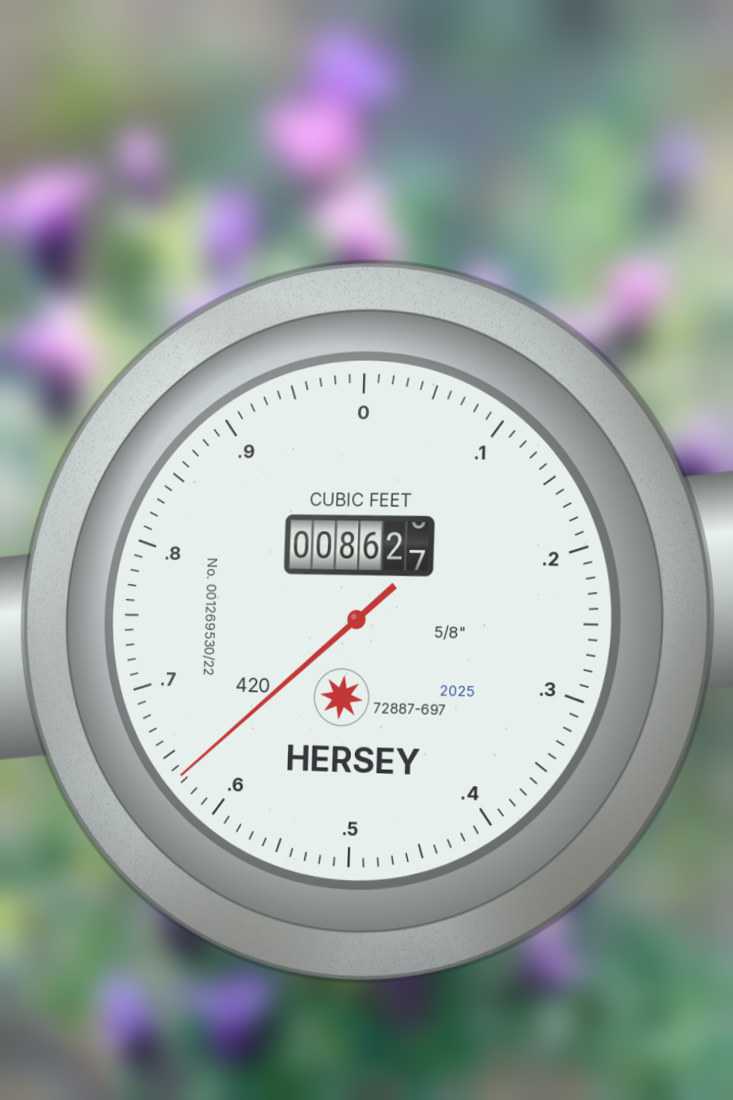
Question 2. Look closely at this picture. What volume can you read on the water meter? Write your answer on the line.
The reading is 8626.63 ft³
